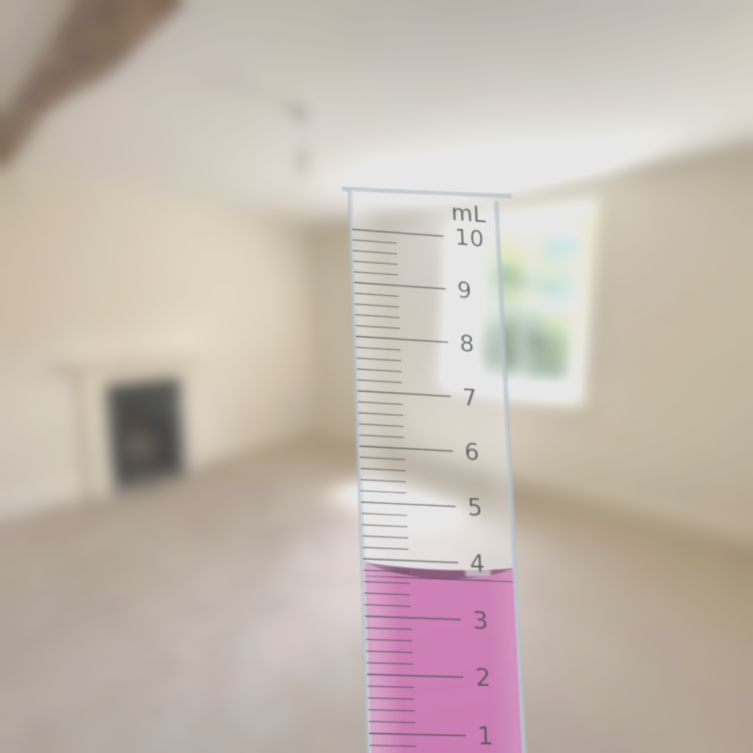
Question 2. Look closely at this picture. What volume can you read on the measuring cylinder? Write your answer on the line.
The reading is 3.7 mL
